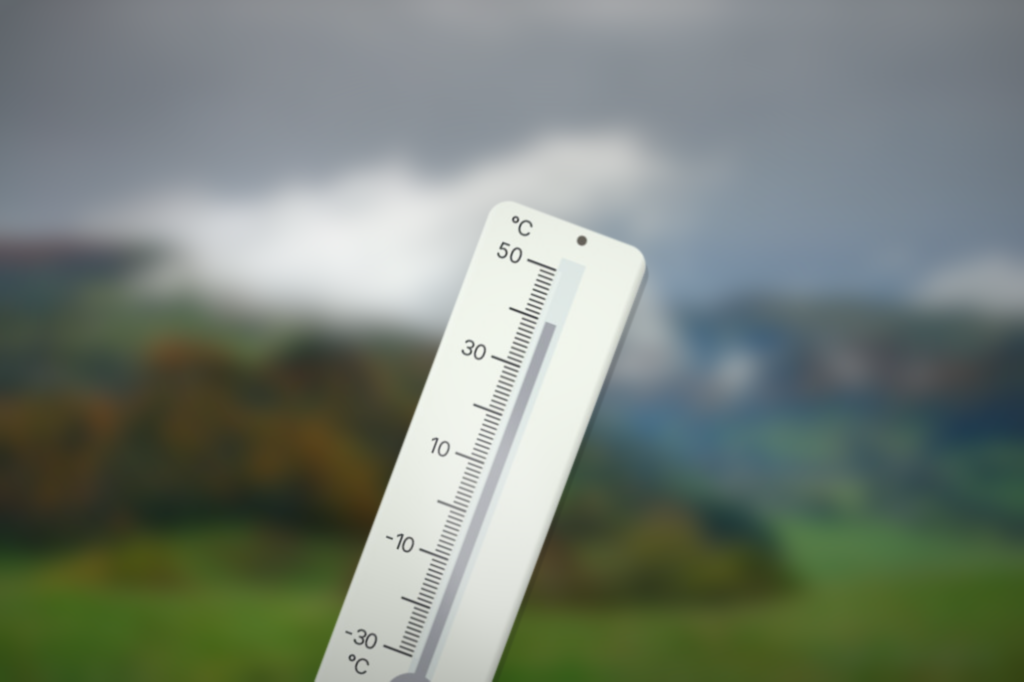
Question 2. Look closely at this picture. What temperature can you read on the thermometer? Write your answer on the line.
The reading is 40 °C
